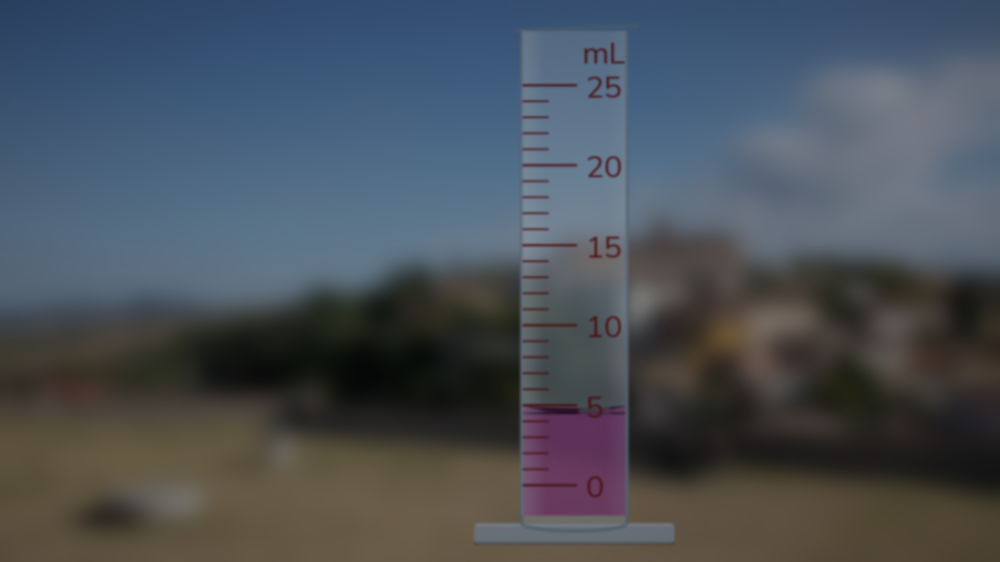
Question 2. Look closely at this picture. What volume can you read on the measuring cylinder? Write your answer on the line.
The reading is 4.5 mL
